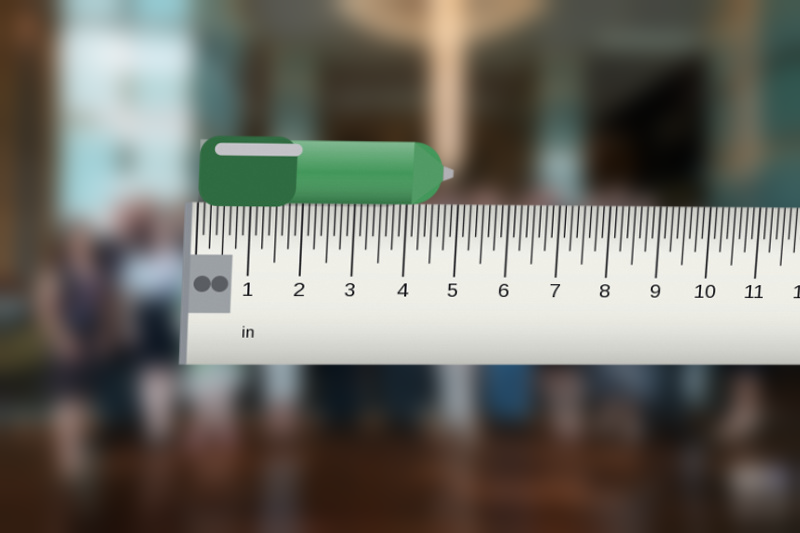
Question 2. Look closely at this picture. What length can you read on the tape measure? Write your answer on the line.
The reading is 4.875 in
